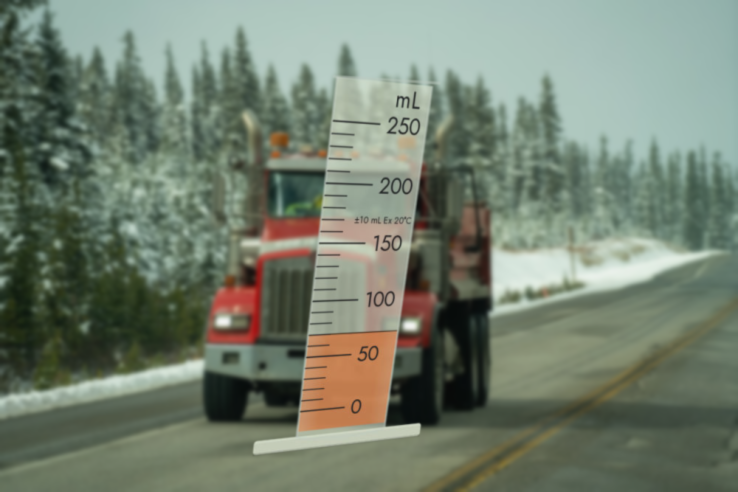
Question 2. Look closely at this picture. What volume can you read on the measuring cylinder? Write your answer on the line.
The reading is 70 mL
